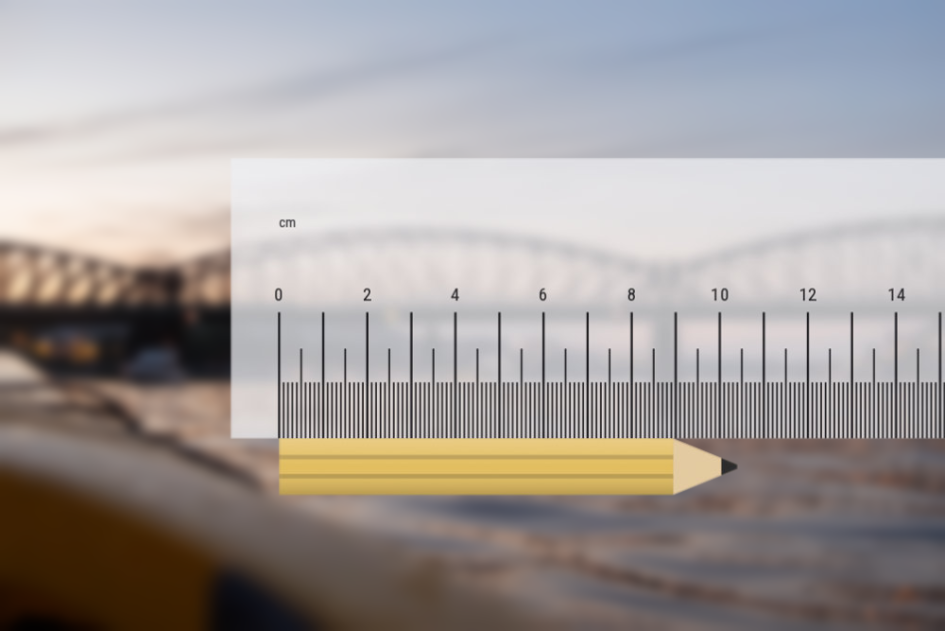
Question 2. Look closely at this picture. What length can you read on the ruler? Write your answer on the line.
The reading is 10.4 cm
